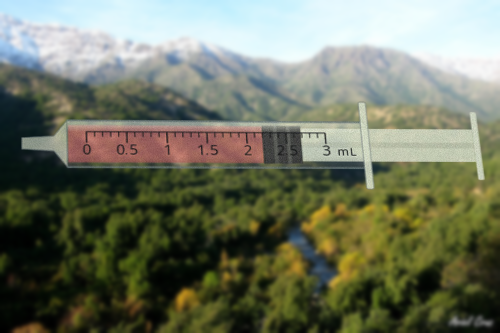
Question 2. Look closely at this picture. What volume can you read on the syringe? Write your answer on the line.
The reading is 2.2 mL
